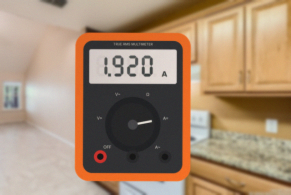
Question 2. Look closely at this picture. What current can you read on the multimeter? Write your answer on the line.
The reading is 1.920 A
